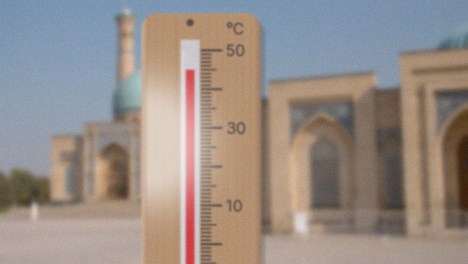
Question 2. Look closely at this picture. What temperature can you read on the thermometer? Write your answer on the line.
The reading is 45 °C
